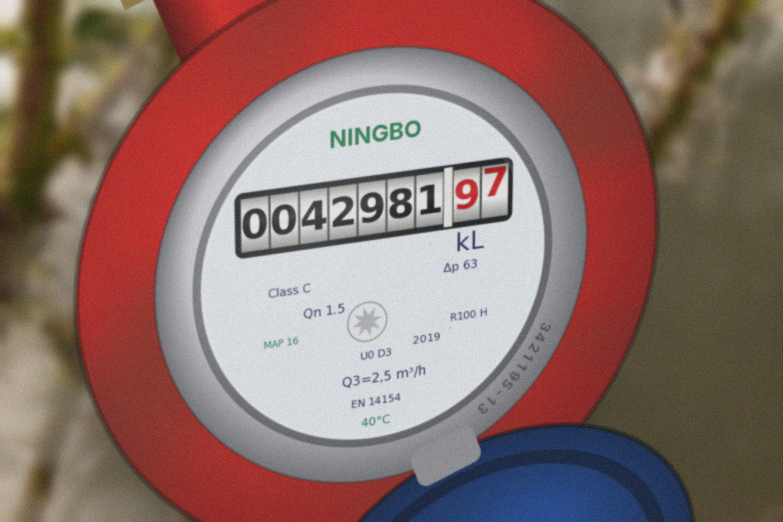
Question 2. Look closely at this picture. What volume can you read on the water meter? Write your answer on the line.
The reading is 42981.97 kL
